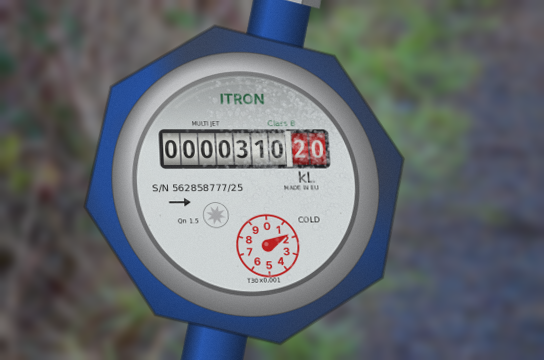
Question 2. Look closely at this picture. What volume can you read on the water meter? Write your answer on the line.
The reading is 310.201 kL
